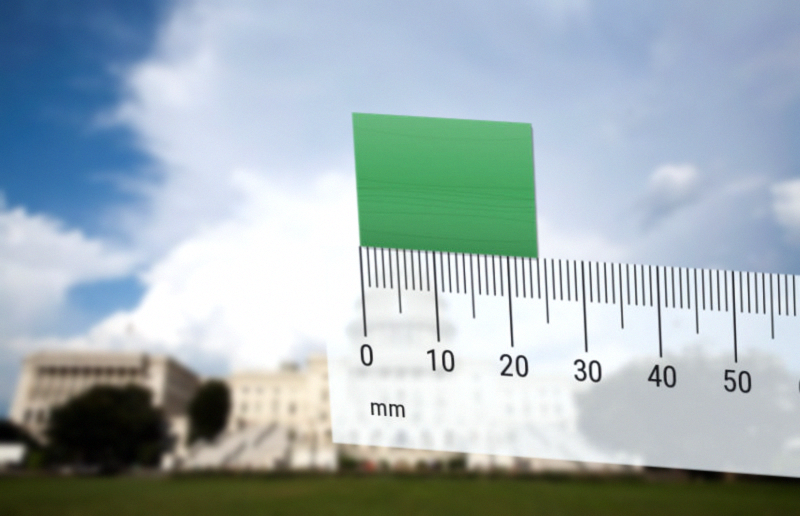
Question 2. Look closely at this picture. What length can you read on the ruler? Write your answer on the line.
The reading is 24 mm
